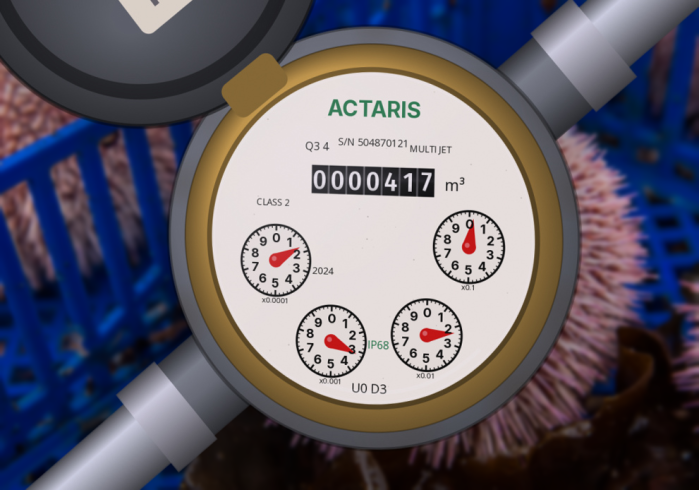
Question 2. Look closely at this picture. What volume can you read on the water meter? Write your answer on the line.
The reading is 417.0231 m³
